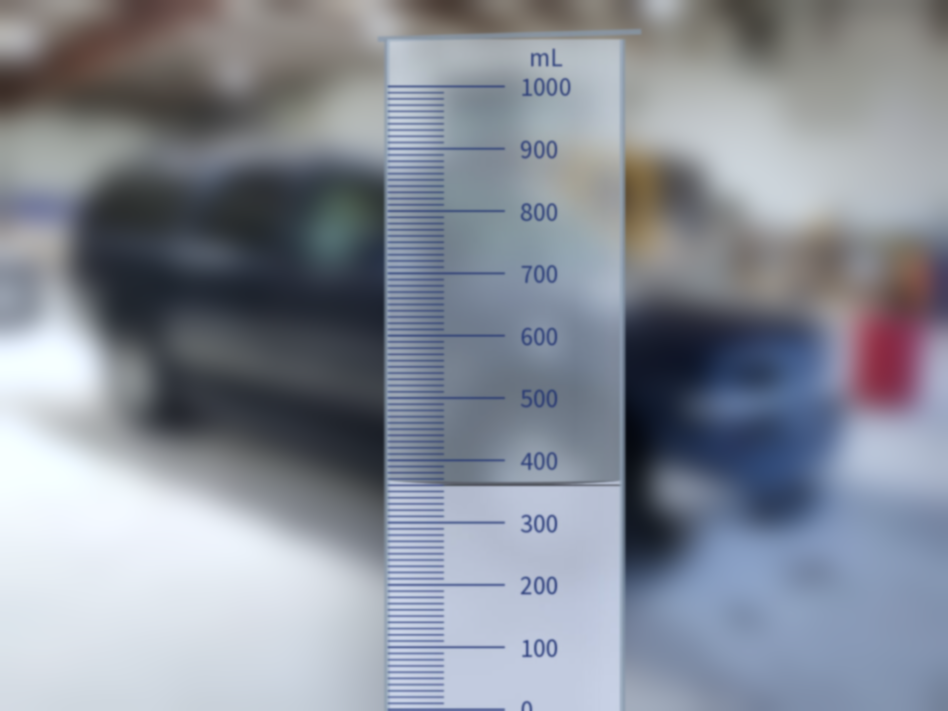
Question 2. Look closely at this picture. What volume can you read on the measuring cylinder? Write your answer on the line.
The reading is 360 mL
